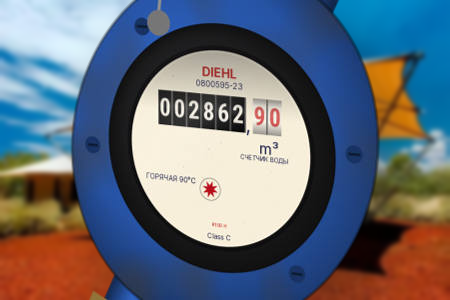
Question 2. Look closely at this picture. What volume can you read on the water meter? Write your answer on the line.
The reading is 2862.90 m³
